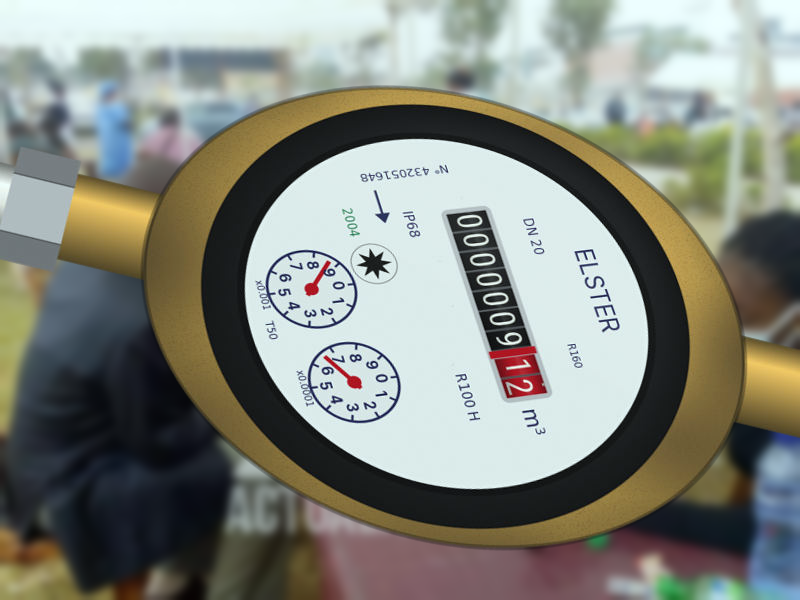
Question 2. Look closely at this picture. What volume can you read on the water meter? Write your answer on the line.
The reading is 9.1186 m³
